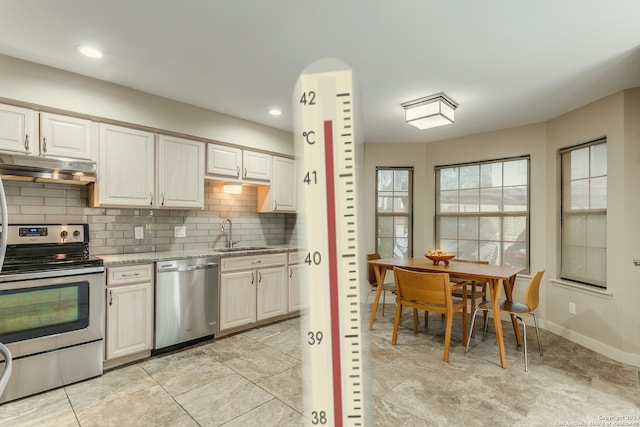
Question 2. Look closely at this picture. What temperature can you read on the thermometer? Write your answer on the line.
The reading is 41.7 °C
